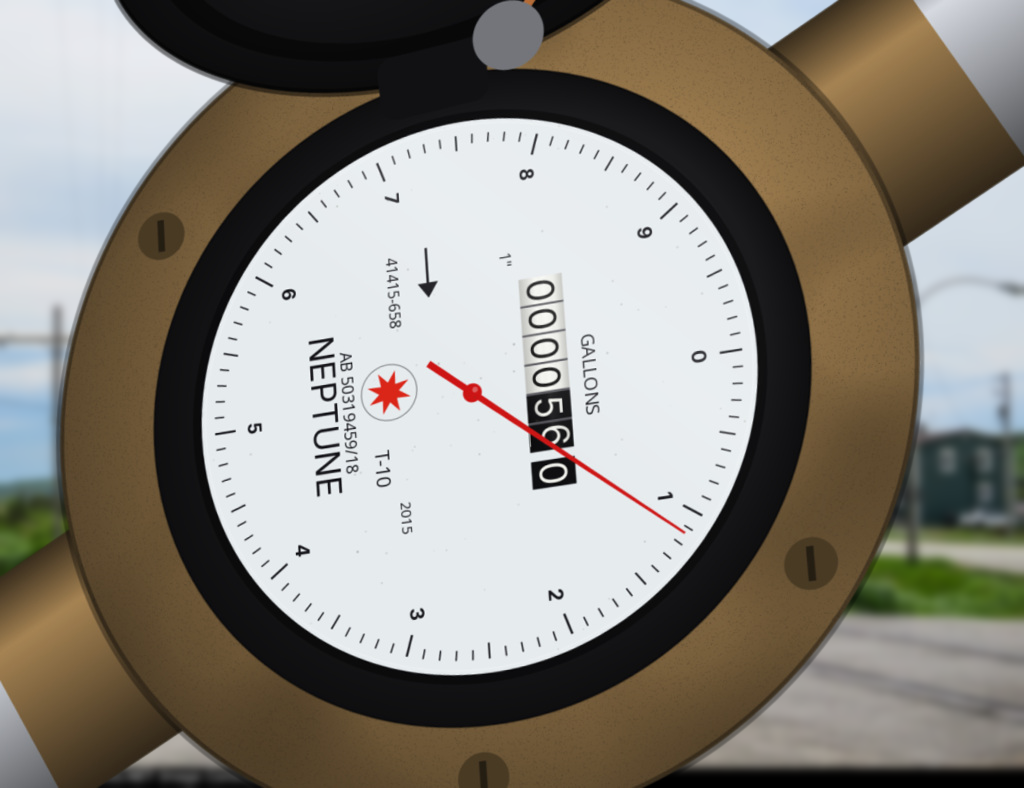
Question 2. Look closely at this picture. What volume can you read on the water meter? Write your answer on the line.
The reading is 561.1 gal
